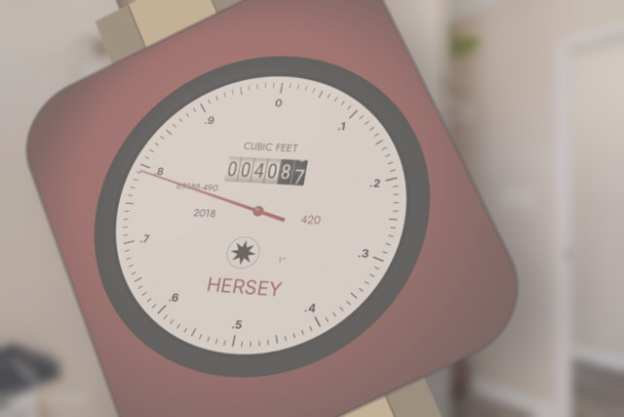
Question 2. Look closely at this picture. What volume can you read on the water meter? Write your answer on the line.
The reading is 4086.79 ft³
